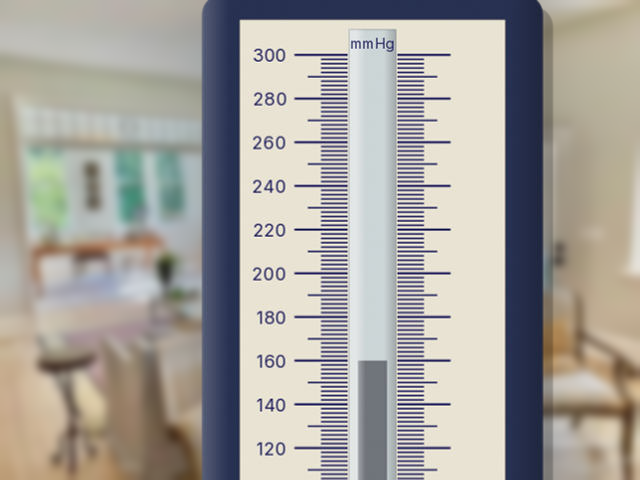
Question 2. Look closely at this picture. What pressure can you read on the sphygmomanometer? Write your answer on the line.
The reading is 160 mmHg
